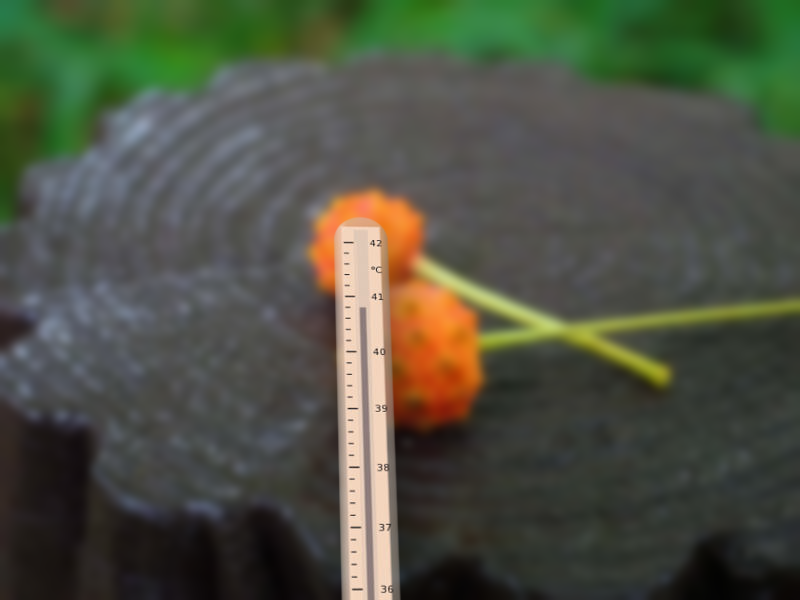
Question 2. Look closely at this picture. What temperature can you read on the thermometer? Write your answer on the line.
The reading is 40.8 °C
